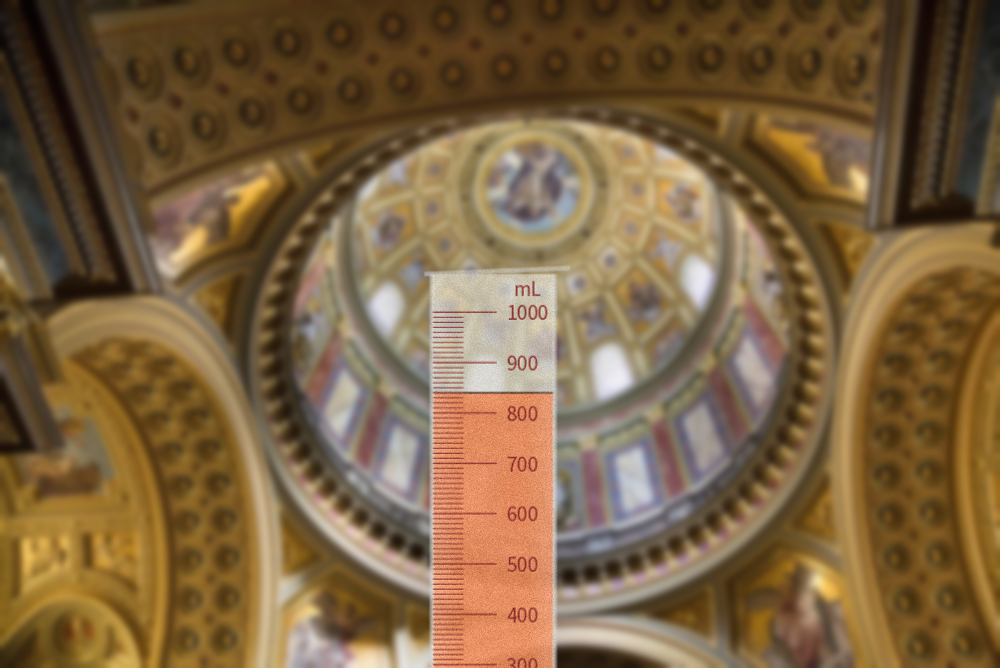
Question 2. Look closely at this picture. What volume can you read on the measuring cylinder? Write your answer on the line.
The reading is 840 mL
